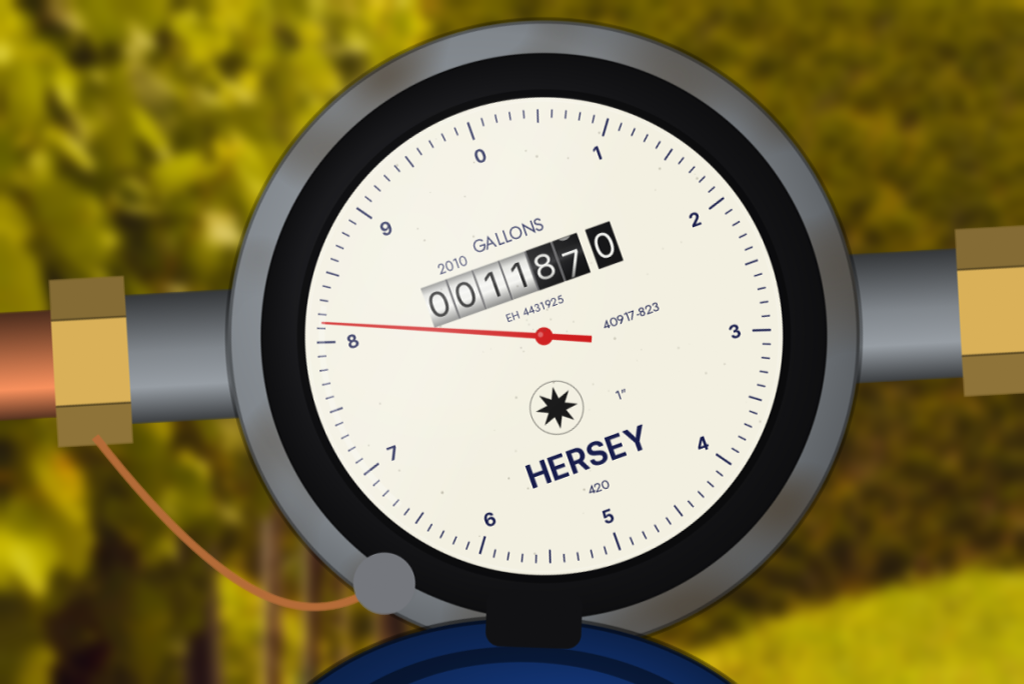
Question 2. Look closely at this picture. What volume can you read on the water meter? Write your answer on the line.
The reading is 11868.1 gal
